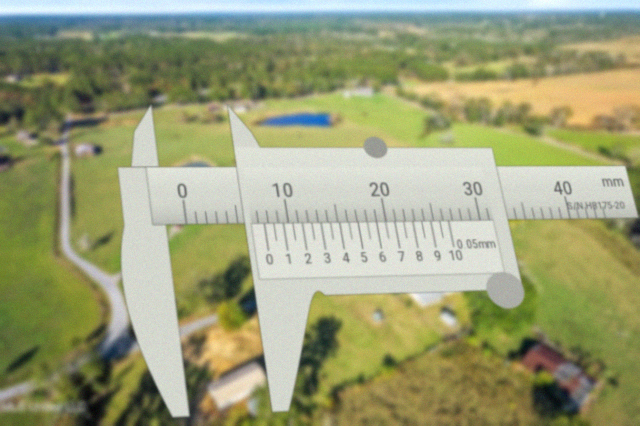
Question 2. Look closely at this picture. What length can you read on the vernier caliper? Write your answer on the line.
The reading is 7.6 mm
